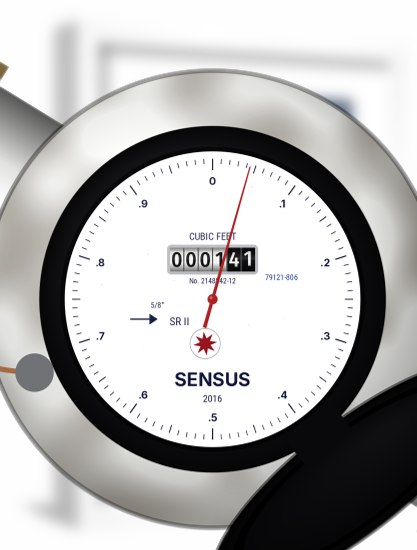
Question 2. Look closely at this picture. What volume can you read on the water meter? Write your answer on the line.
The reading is 141.04 ft³
